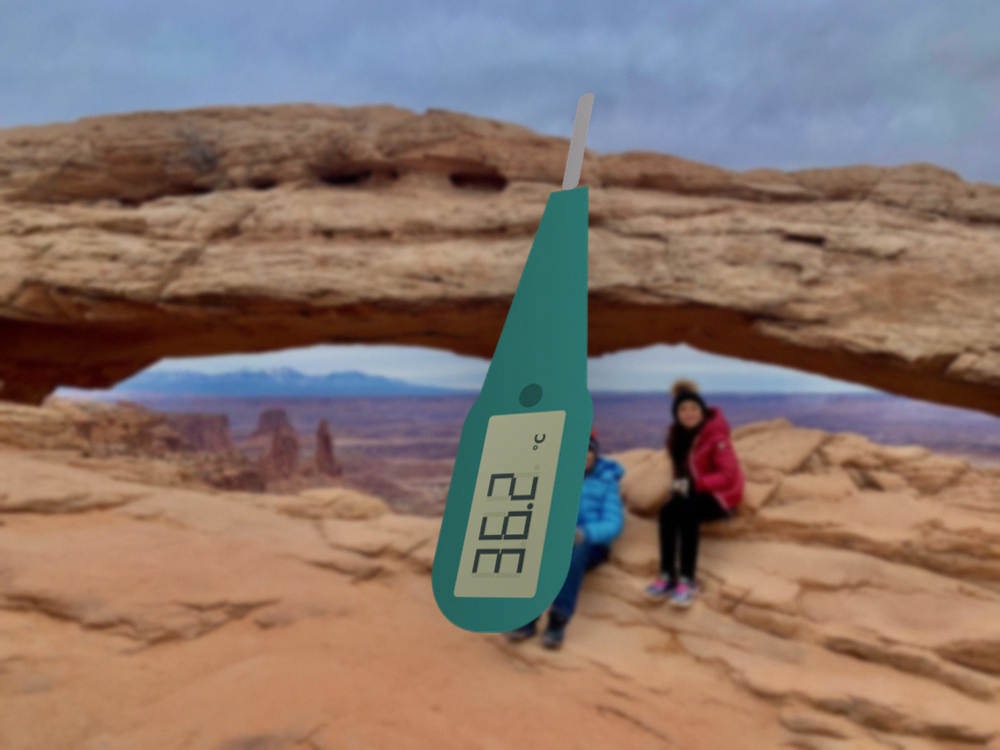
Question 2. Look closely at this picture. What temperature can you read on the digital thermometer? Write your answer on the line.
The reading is 36.2 °C
